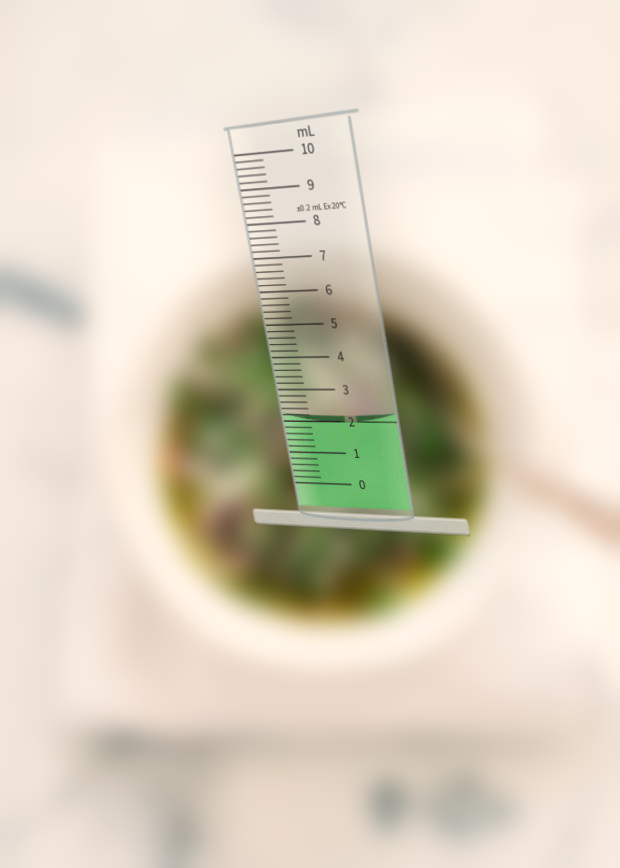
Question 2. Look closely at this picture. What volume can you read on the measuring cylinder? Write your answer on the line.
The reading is 2 mL
